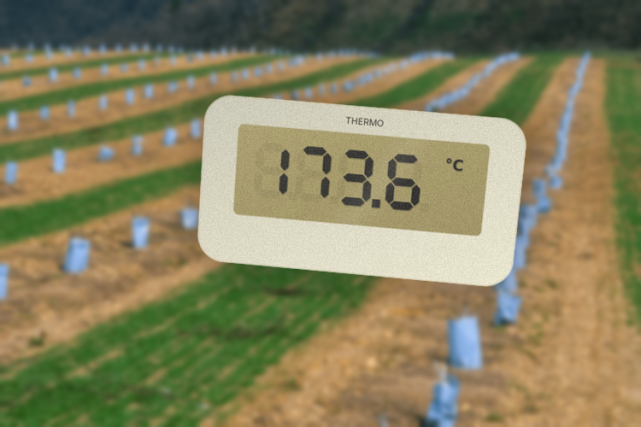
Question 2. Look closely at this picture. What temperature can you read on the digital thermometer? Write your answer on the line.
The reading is 173.6 °C
